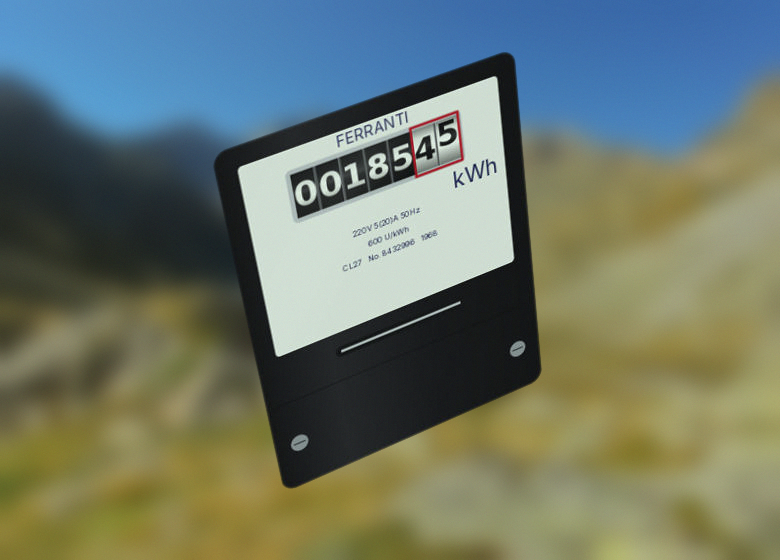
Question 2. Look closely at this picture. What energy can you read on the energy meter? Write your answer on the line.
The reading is 185.45 kWh
